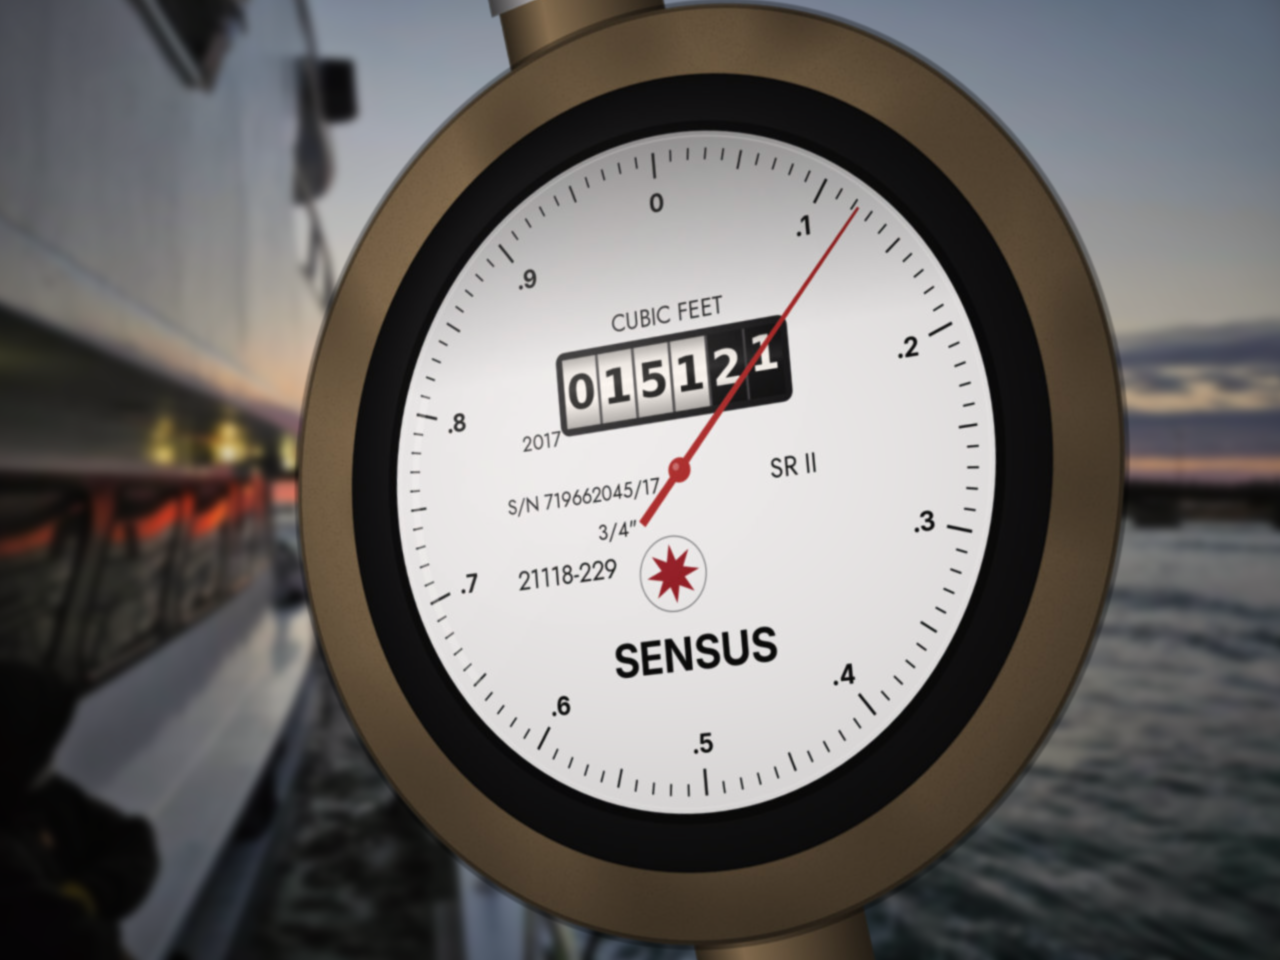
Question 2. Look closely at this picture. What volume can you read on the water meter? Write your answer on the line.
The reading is 15121.12 ft³
